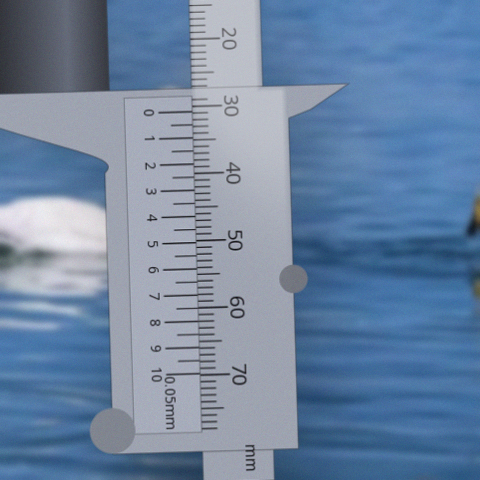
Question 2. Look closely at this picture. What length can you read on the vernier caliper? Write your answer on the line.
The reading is 30.8 mm
